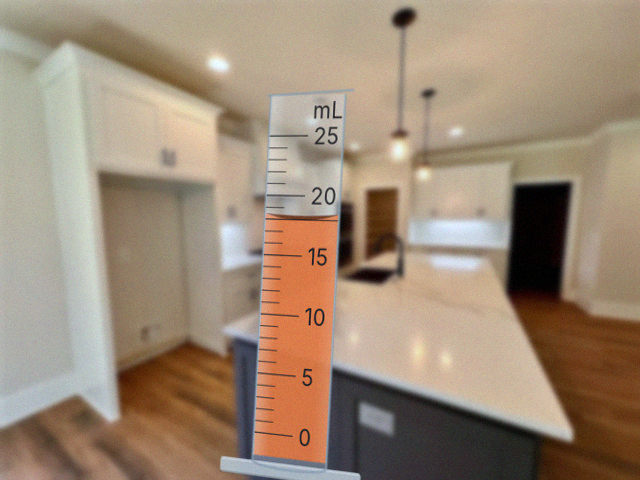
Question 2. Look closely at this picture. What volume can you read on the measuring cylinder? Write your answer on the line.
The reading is 18 mL
